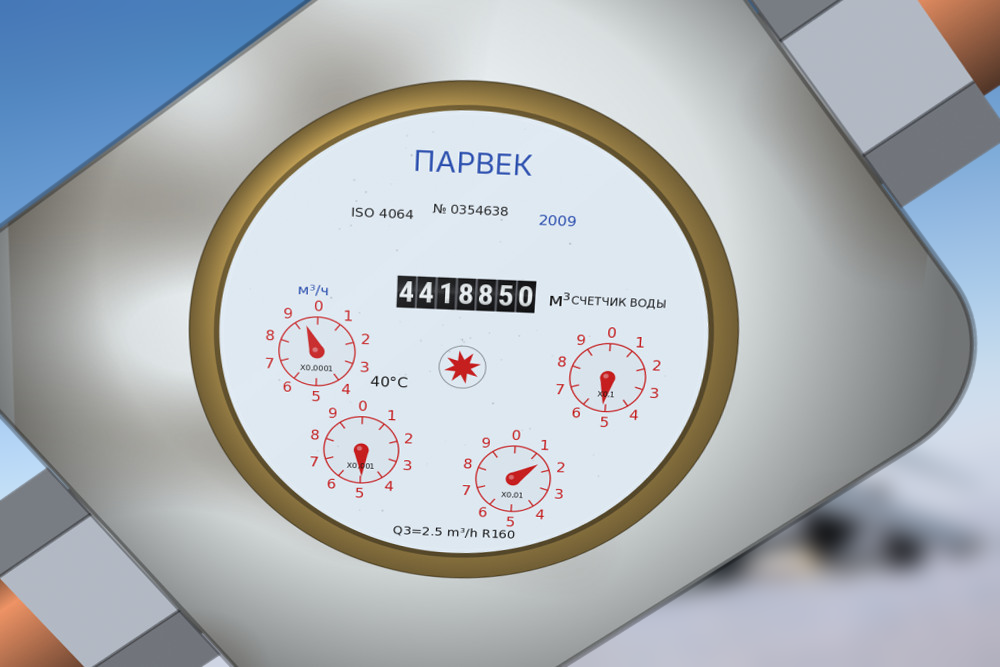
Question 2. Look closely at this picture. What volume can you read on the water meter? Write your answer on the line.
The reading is 4418850.5149 m³
